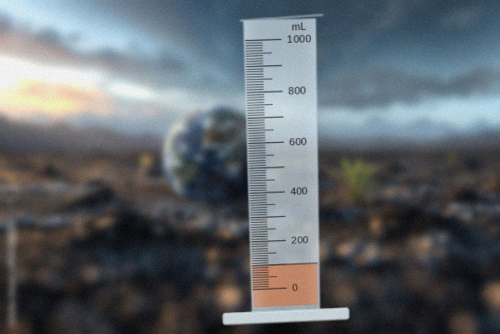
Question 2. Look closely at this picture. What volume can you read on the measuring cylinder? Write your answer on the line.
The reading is 100 mL
